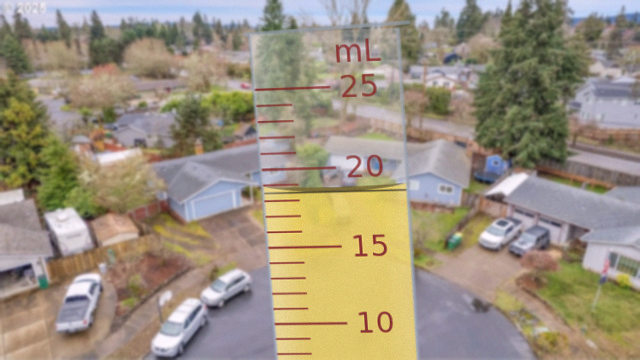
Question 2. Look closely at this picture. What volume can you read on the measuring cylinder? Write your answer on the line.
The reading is 18.5 mL
